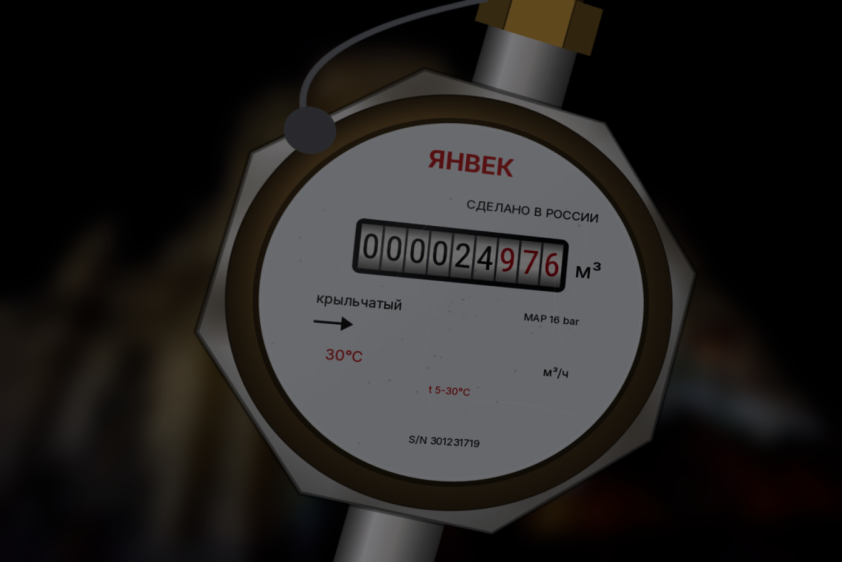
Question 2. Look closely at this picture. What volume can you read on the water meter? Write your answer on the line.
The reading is 24.976 m³
